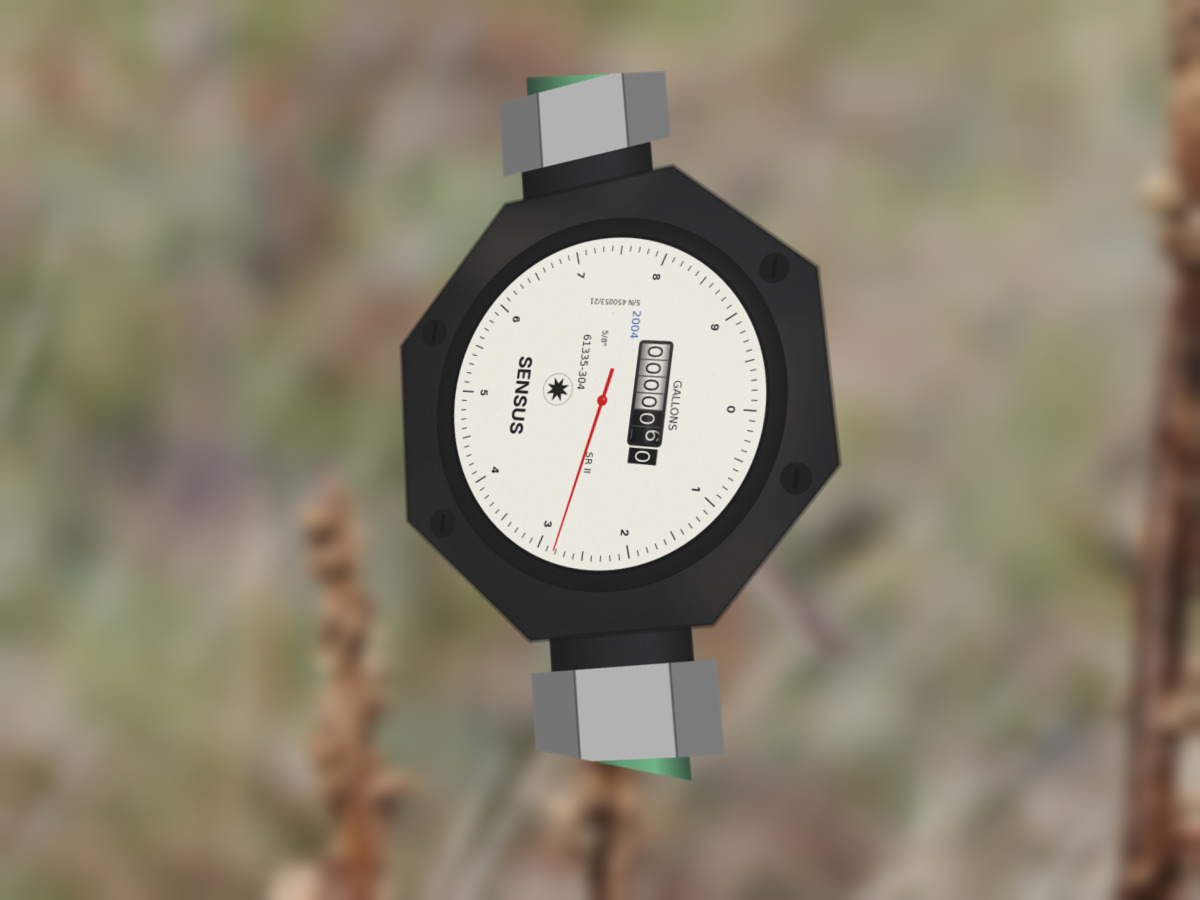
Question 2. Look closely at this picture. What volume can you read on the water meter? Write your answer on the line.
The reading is 62.8 gal
